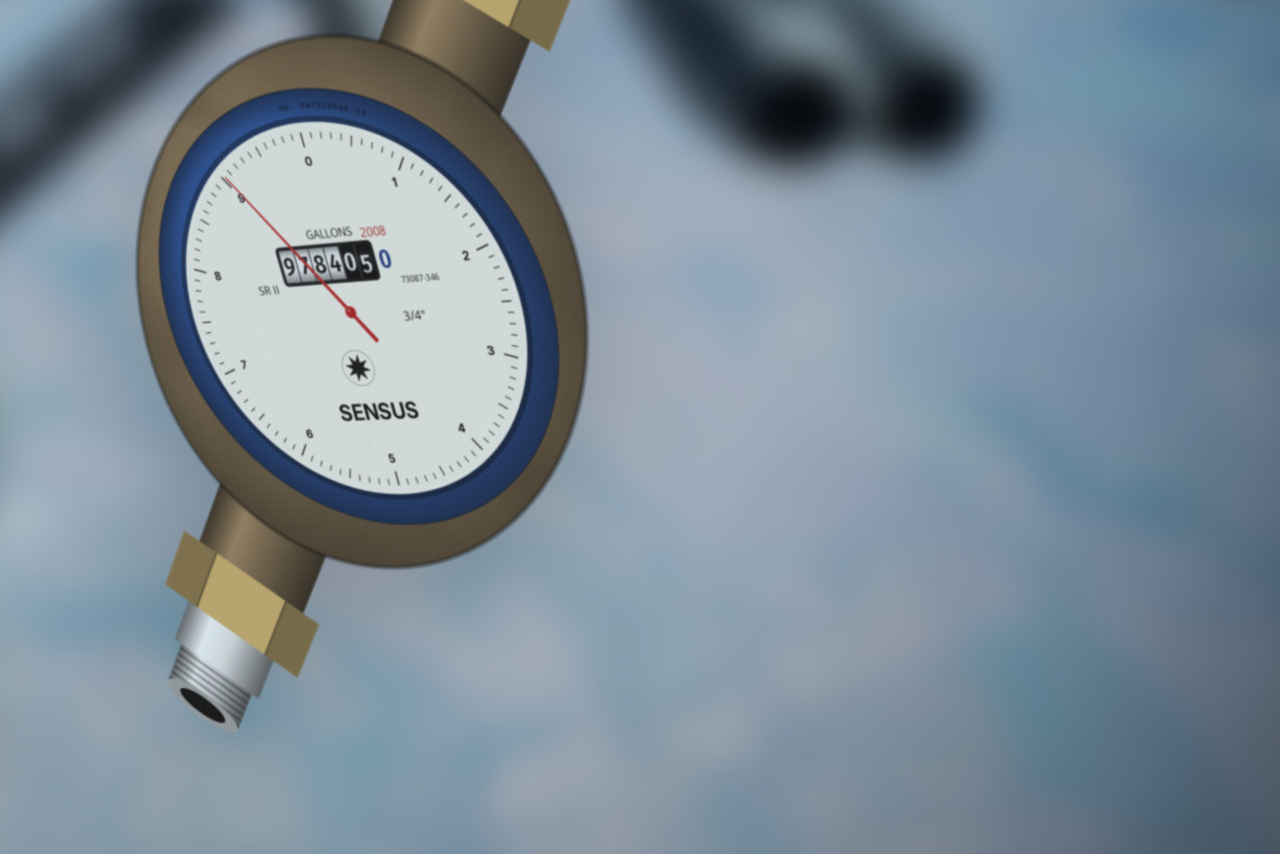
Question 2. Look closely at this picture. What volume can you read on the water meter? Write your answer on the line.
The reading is 9784049.0 gal
